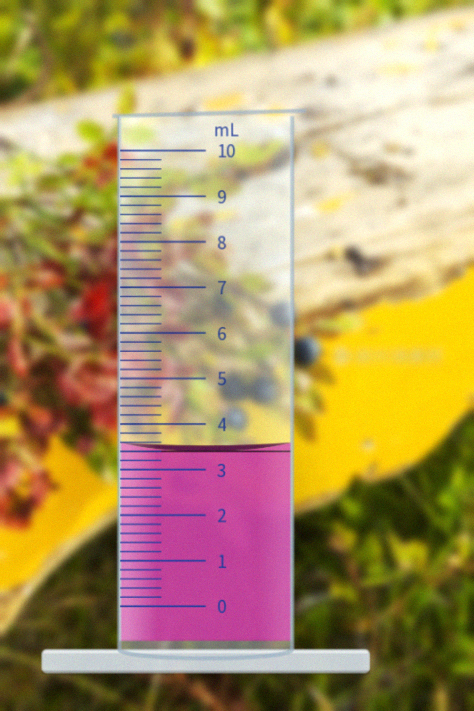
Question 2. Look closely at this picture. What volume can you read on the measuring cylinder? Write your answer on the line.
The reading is 3.4 mL
